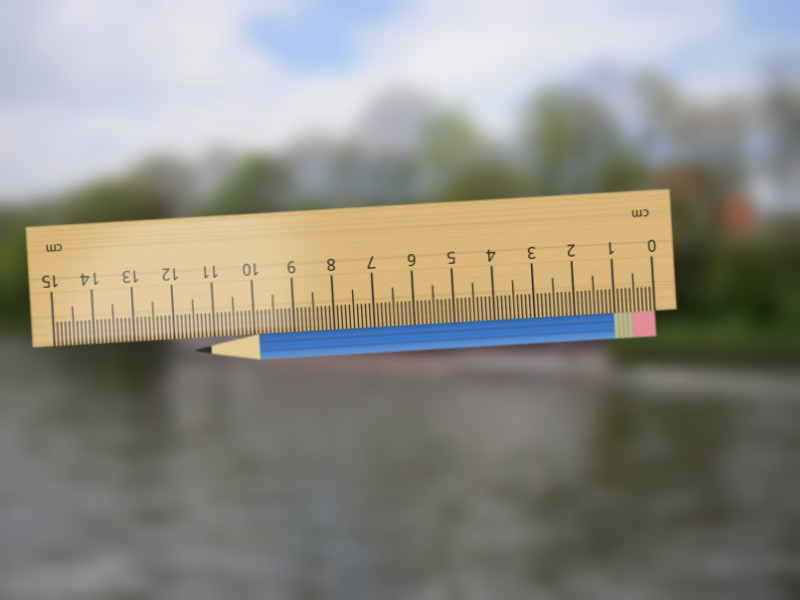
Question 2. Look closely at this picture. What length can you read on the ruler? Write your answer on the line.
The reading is 11.5 cm
